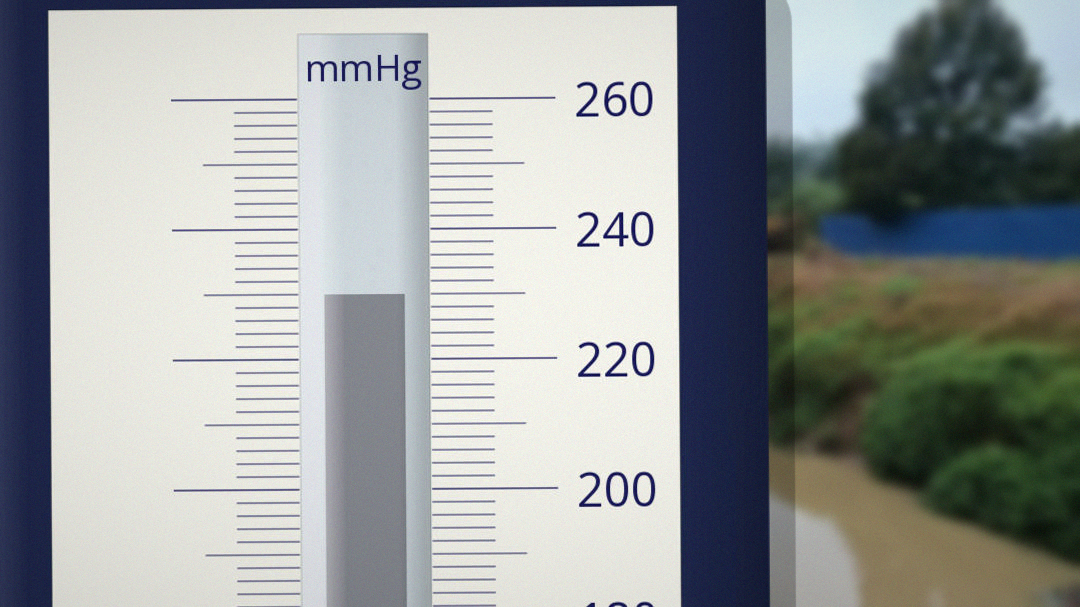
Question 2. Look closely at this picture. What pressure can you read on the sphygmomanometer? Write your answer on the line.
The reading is 230 mmHg
